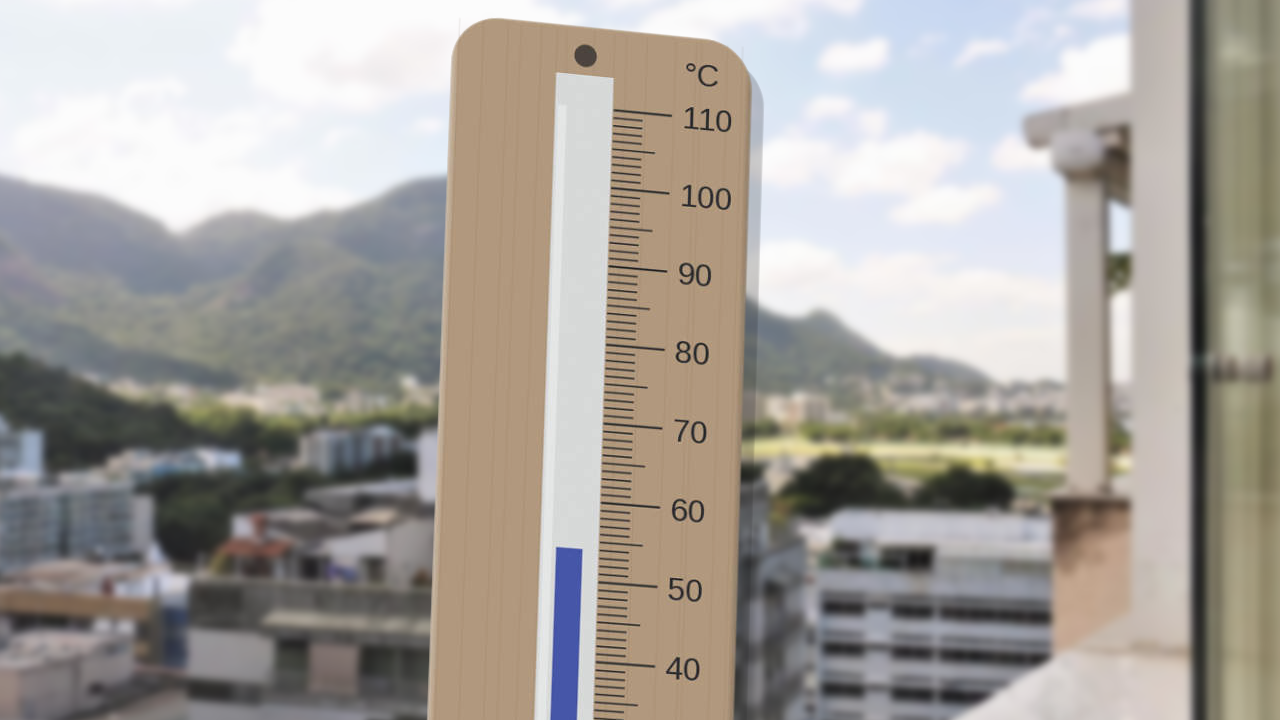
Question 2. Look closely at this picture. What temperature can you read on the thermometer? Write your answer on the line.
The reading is 54 °C
